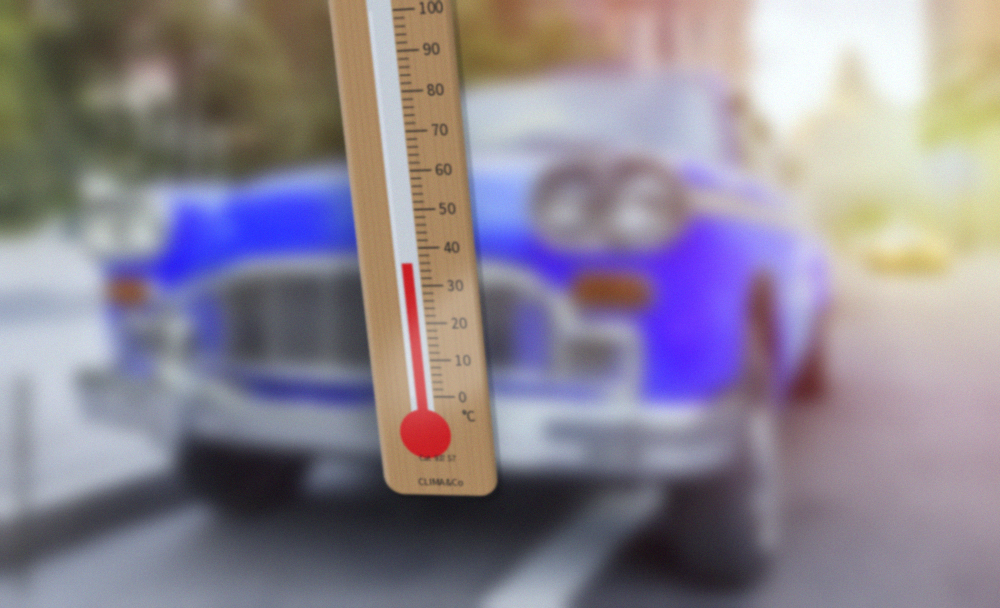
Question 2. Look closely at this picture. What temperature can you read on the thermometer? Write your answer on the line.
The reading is 36 °C
